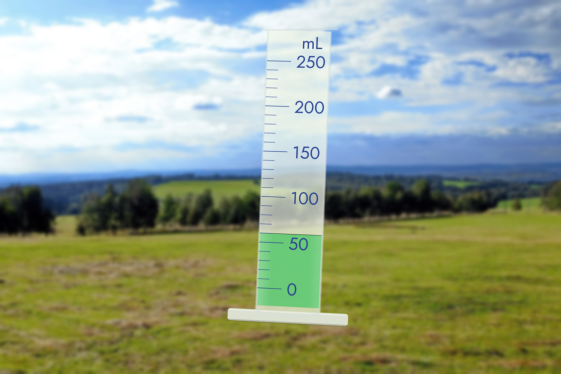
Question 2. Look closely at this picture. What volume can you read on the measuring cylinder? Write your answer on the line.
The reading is 60 mL
